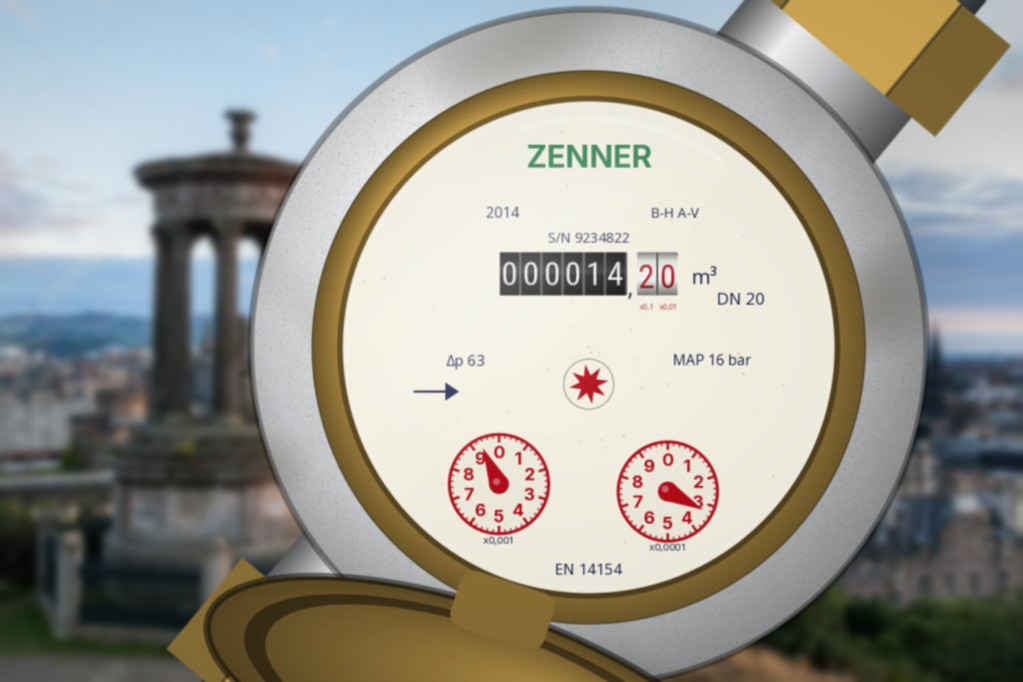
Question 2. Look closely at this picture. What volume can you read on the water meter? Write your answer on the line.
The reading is 14.1993 m³
